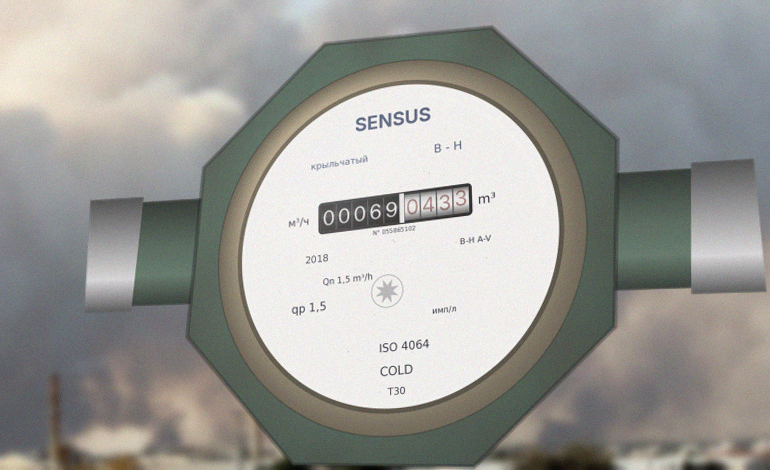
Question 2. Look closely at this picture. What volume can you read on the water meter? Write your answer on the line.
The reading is 69.0433 m³
